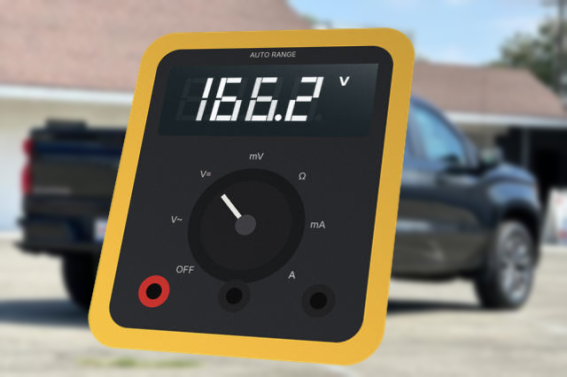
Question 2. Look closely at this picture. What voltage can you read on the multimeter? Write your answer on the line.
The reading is 166.2 V
